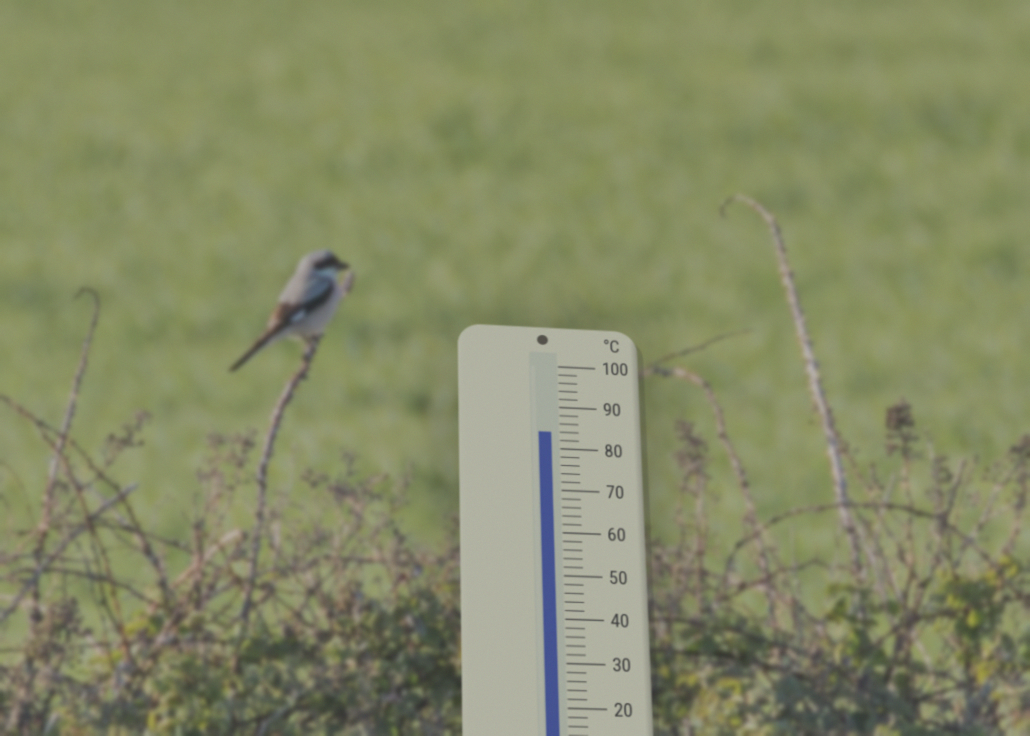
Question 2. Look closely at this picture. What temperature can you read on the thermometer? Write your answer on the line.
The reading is 84 °C
